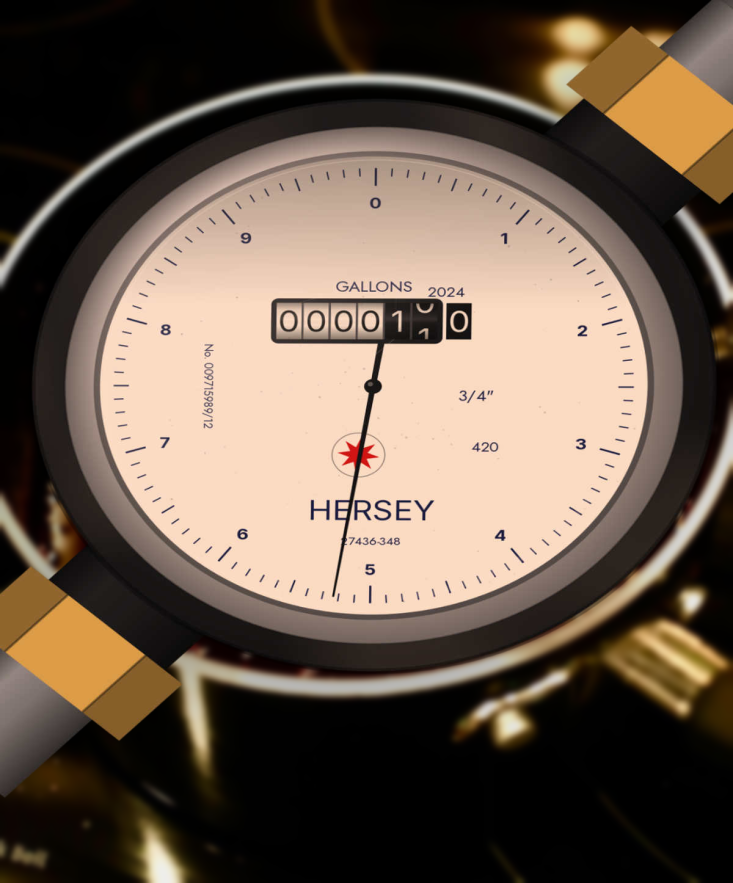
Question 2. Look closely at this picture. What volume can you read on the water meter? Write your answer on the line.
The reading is 105.2 gal
